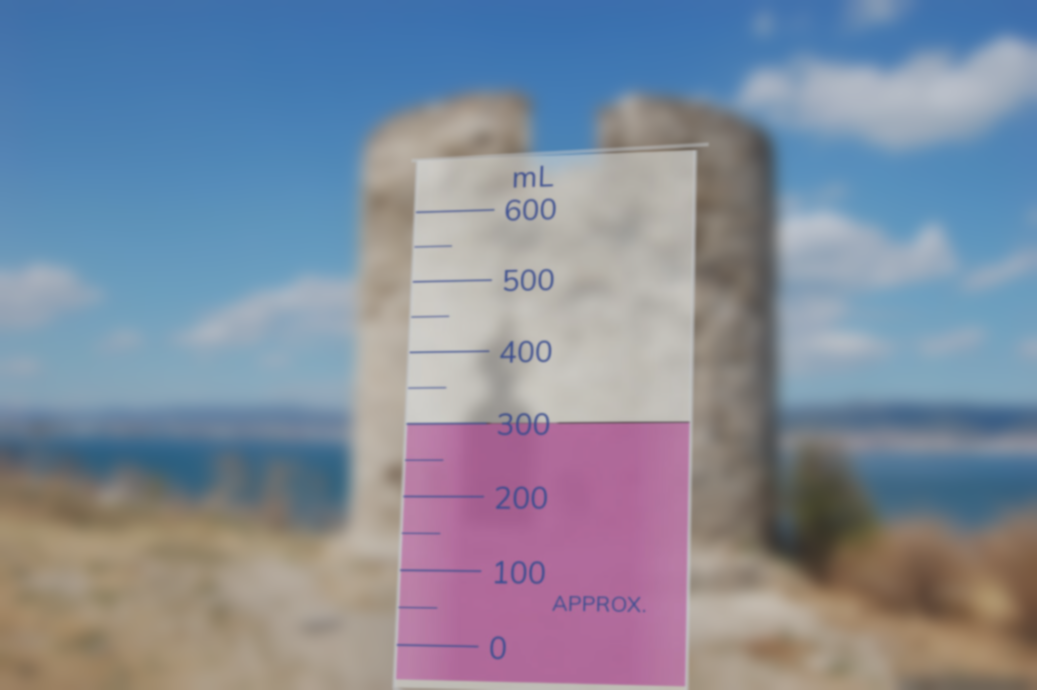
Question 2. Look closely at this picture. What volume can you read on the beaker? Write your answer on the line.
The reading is 300 mL
